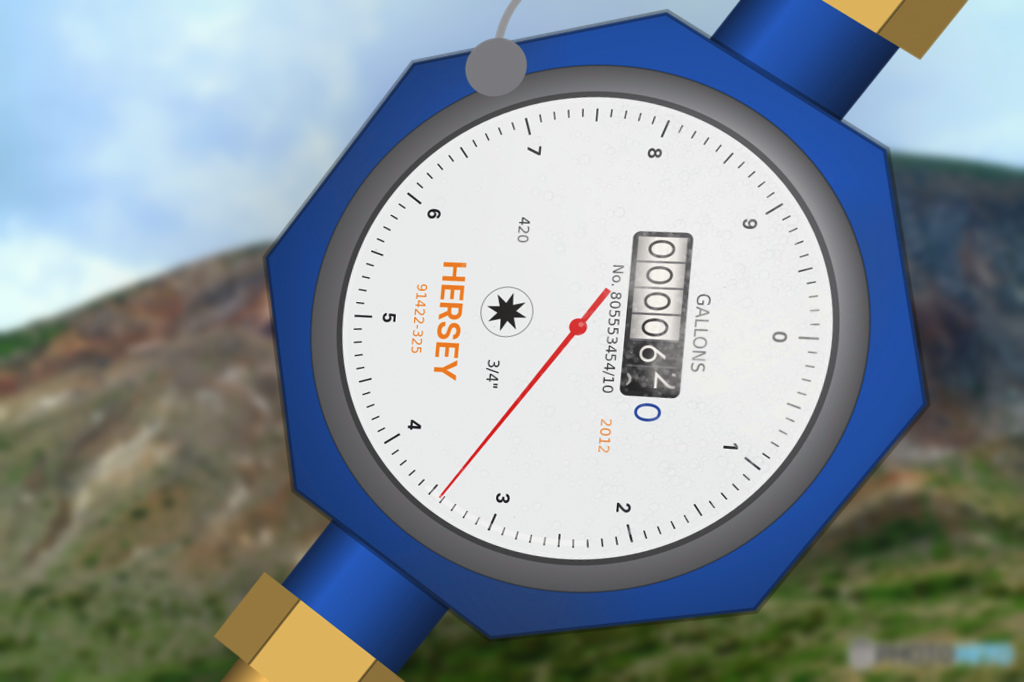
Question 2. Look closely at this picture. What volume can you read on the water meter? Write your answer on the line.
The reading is 623.4 gal
